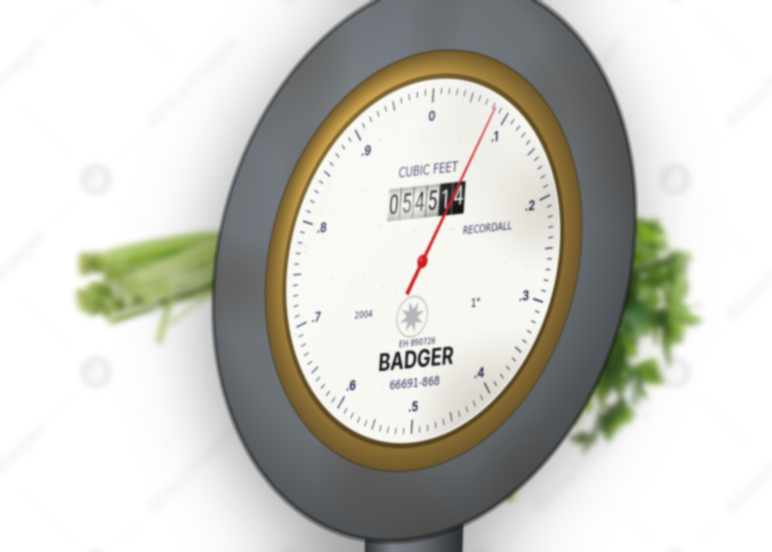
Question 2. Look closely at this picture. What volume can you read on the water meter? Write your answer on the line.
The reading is 54514.08 ft³
